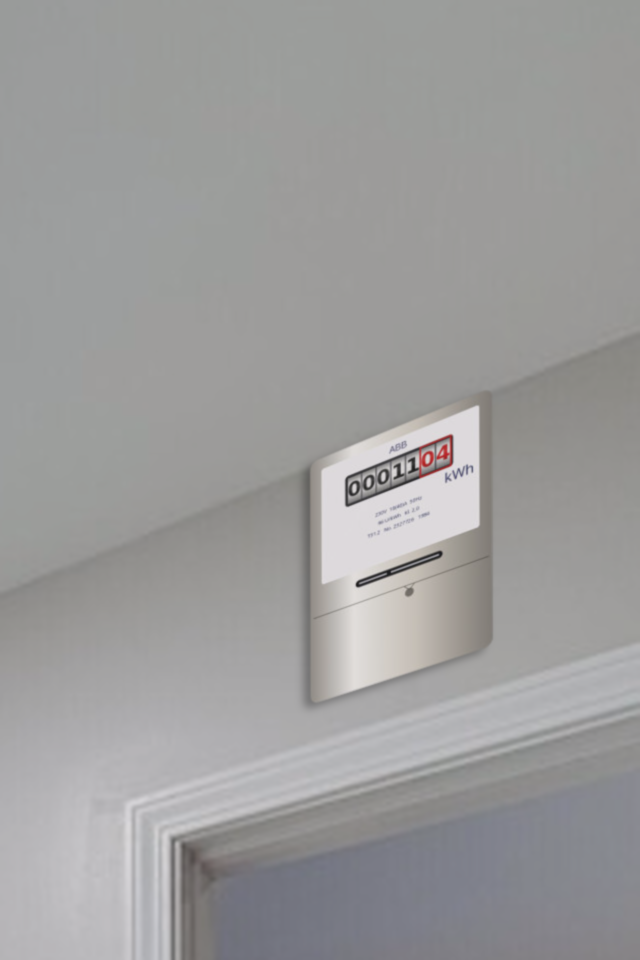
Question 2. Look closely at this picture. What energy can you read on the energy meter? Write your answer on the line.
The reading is 11.04 kWh
